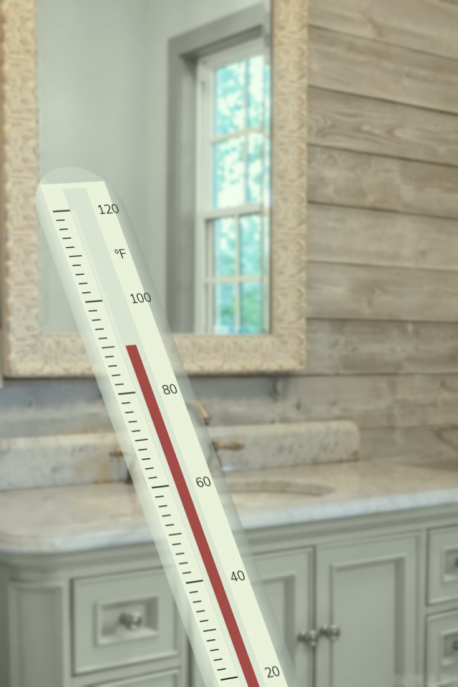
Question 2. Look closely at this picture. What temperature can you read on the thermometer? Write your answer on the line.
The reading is 90 °F
